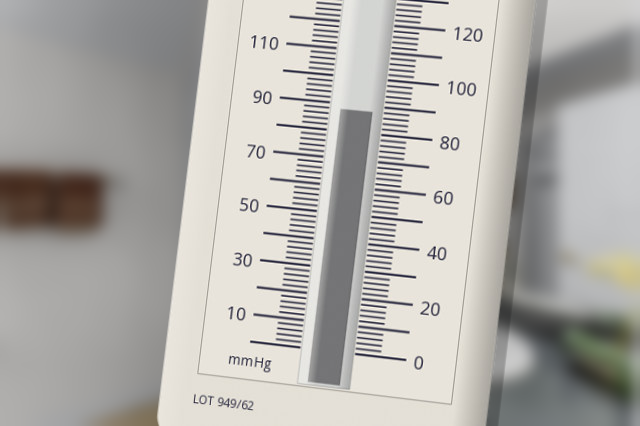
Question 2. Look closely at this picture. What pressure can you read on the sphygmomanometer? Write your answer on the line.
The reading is 88 mmHg
